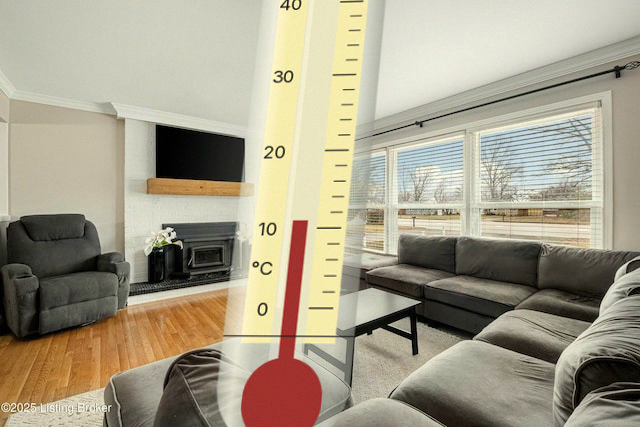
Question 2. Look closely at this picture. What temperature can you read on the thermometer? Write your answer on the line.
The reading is 11 °C
